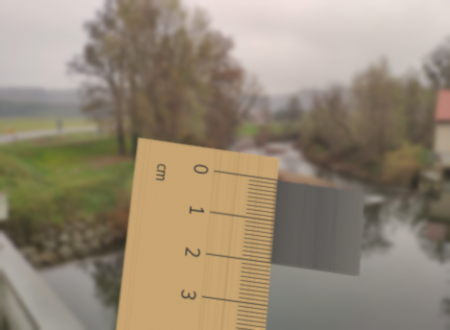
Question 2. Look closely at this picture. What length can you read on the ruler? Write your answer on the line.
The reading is 2 cm
